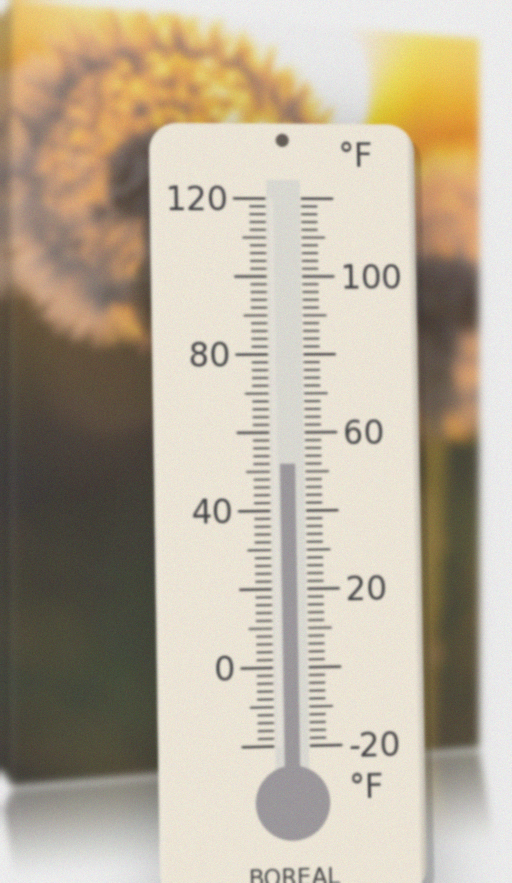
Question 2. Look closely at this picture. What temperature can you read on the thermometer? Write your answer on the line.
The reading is 52 °F
